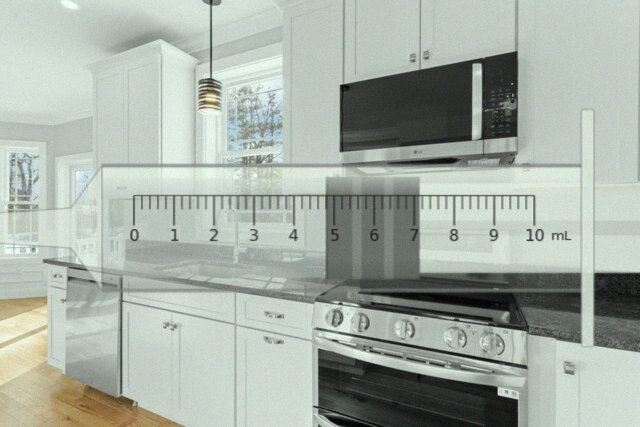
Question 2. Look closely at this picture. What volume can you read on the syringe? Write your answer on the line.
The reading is 4.8 mL
